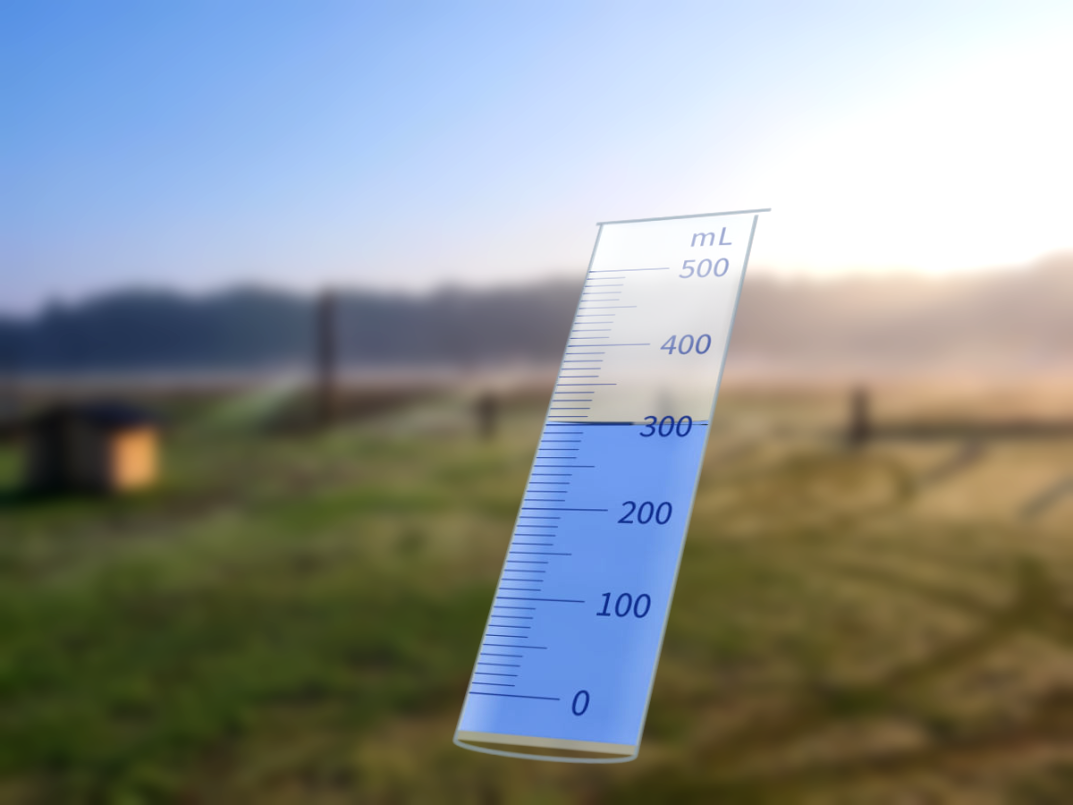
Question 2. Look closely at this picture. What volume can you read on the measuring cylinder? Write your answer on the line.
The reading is 300 mL
